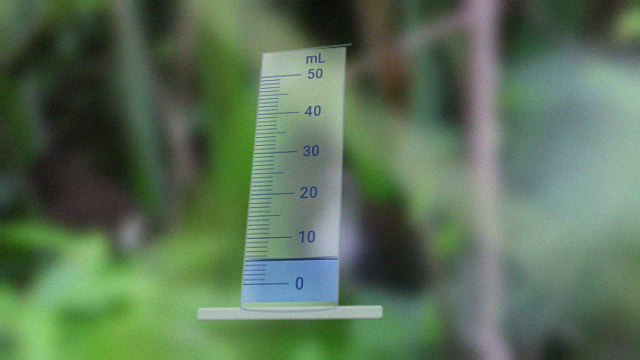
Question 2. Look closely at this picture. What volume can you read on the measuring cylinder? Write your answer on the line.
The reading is 5 mL
